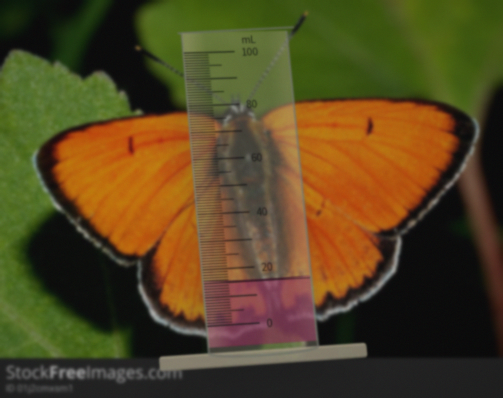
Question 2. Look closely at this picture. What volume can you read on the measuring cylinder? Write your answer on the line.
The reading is 15 mL
